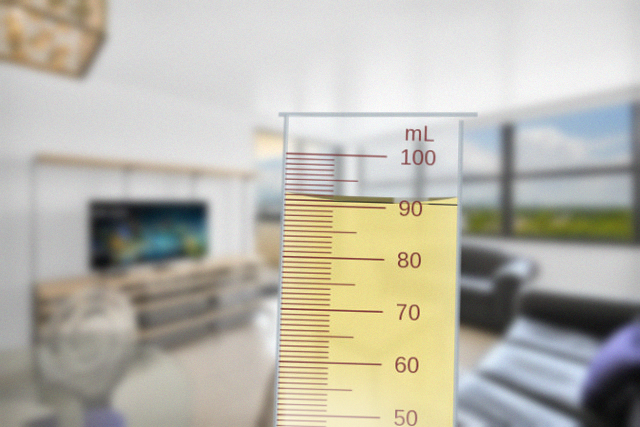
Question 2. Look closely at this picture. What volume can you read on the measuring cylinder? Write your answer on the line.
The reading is 91 mL
